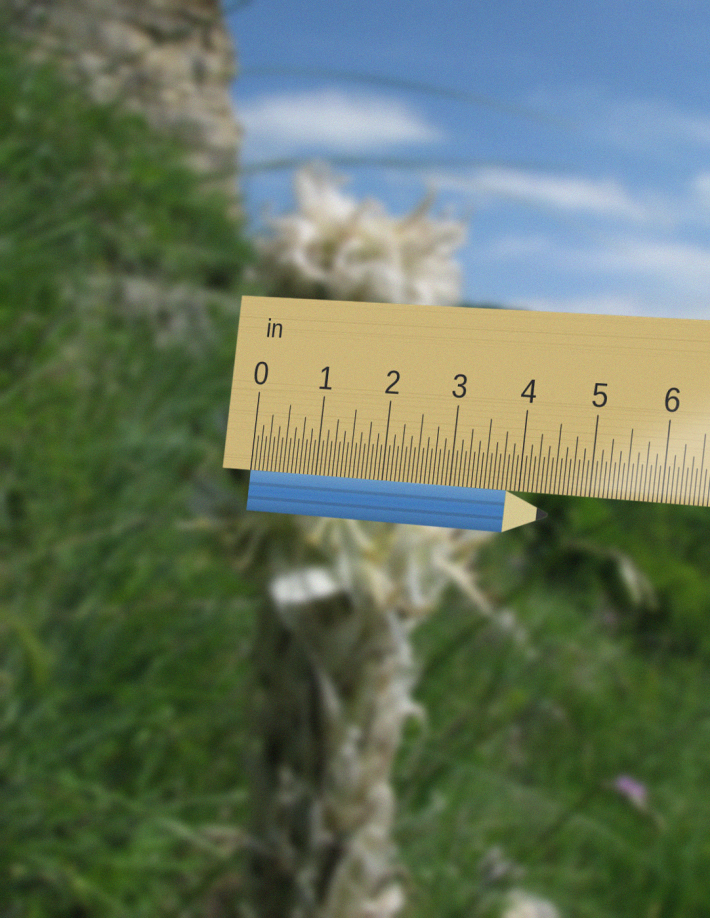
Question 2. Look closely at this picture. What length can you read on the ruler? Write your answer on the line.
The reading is 4.4375 in
